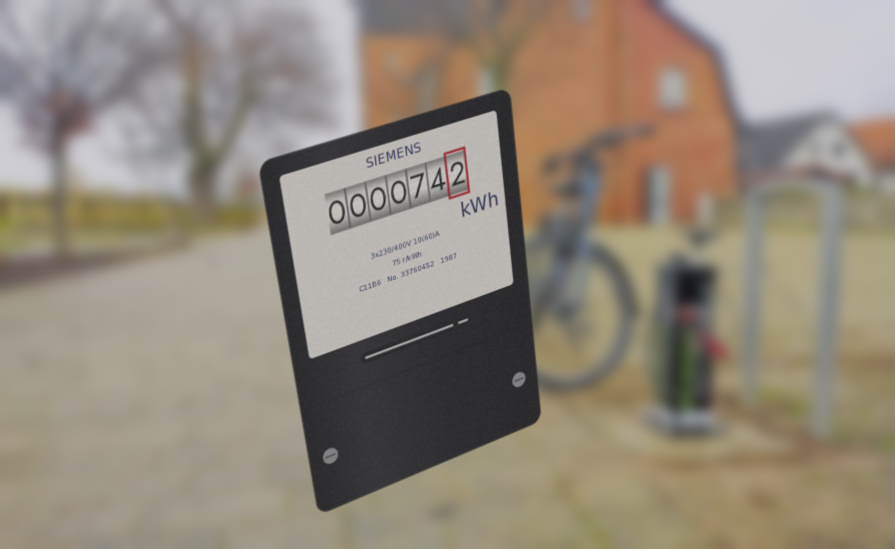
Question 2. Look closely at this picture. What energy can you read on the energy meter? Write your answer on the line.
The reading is 74.2 kWh
